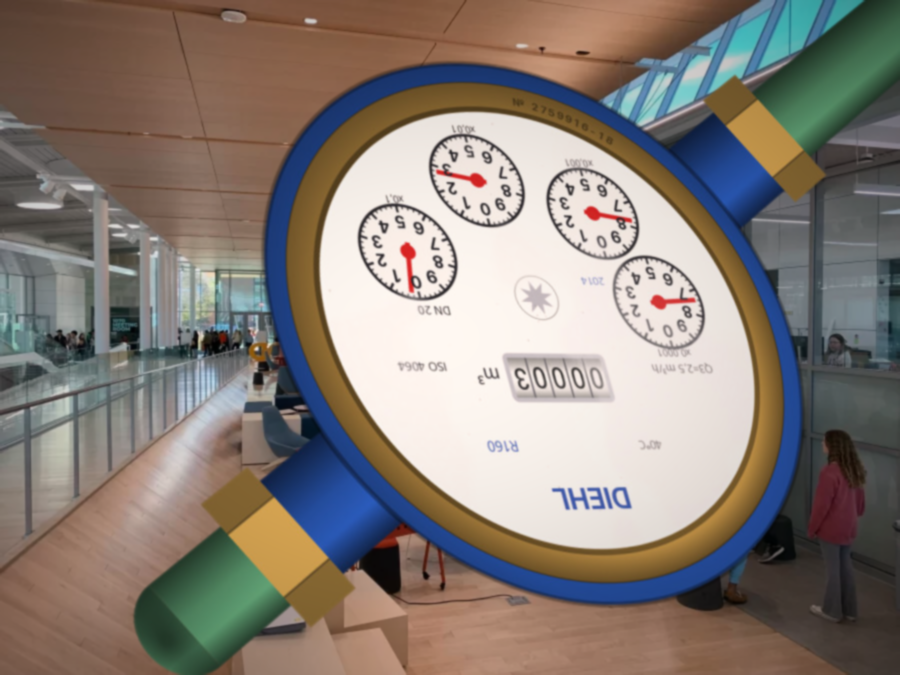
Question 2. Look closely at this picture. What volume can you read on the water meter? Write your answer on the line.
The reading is 3.0277 m³
